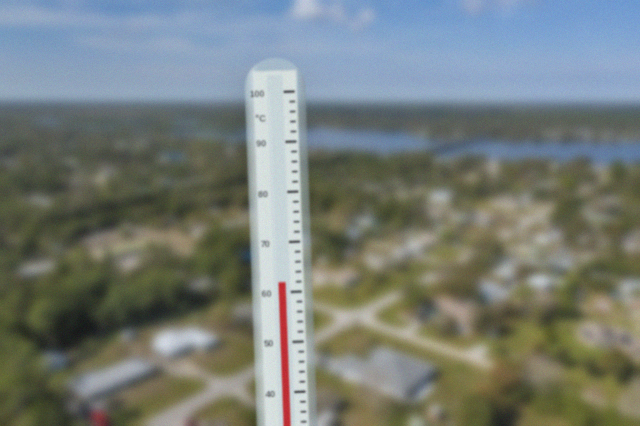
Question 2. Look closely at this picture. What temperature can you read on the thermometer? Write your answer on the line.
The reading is 62 °C
